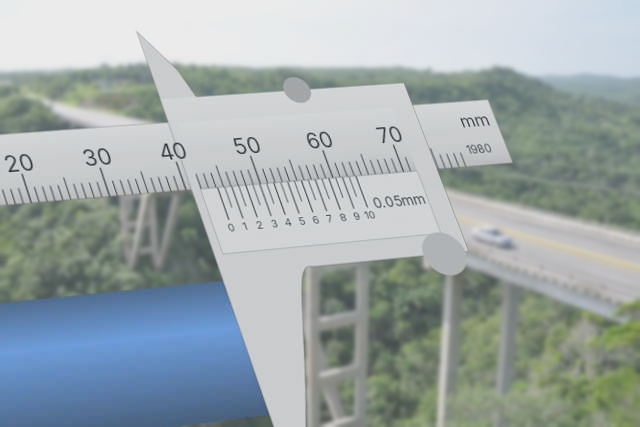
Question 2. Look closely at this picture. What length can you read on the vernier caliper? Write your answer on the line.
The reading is 44.2 mm
